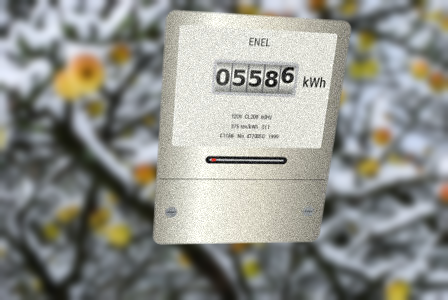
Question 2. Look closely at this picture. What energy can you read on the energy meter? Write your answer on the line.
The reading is 5586 kWh
